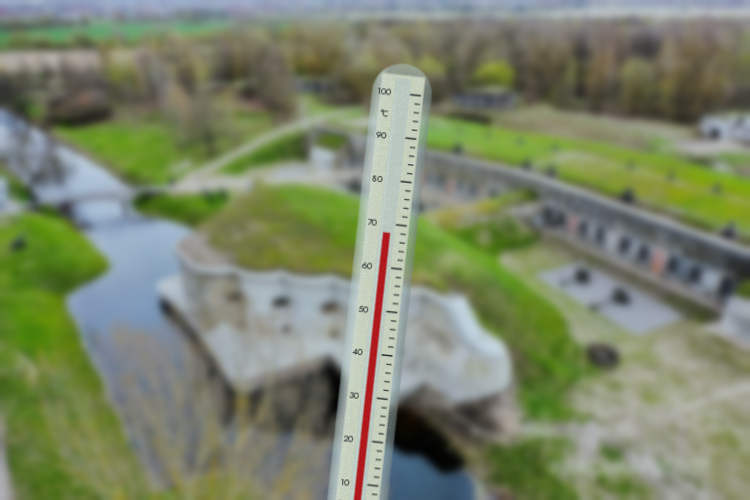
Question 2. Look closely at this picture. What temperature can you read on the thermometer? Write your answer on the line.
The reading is 68 °C
